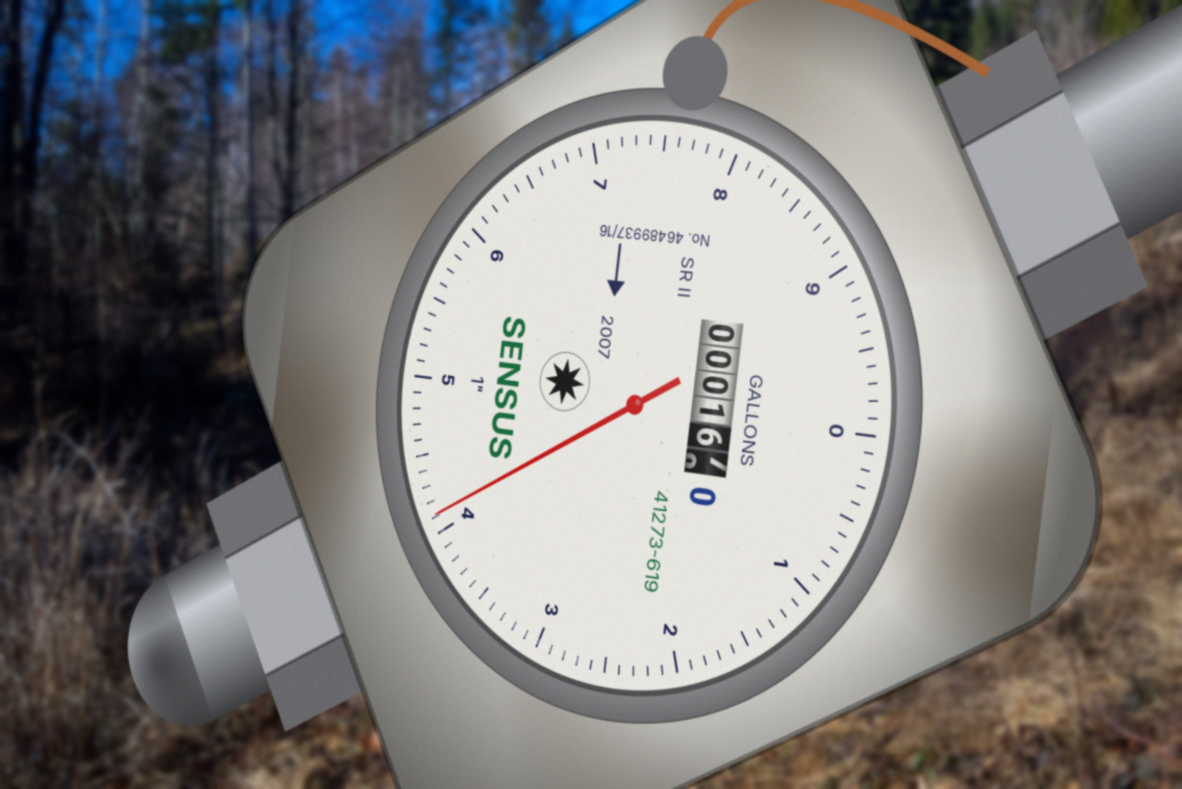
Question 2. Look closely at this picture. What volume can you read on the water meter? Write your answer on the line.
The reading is 1674.1 gal
